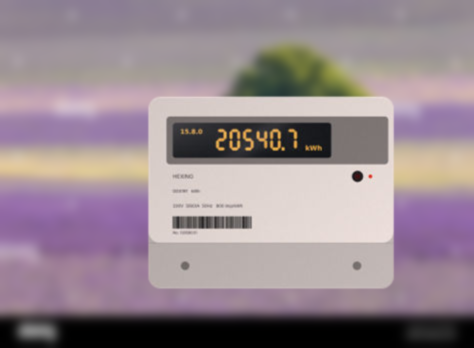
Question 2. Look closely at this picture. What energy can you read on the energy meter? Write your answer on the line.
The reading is 20540.7 kWh
